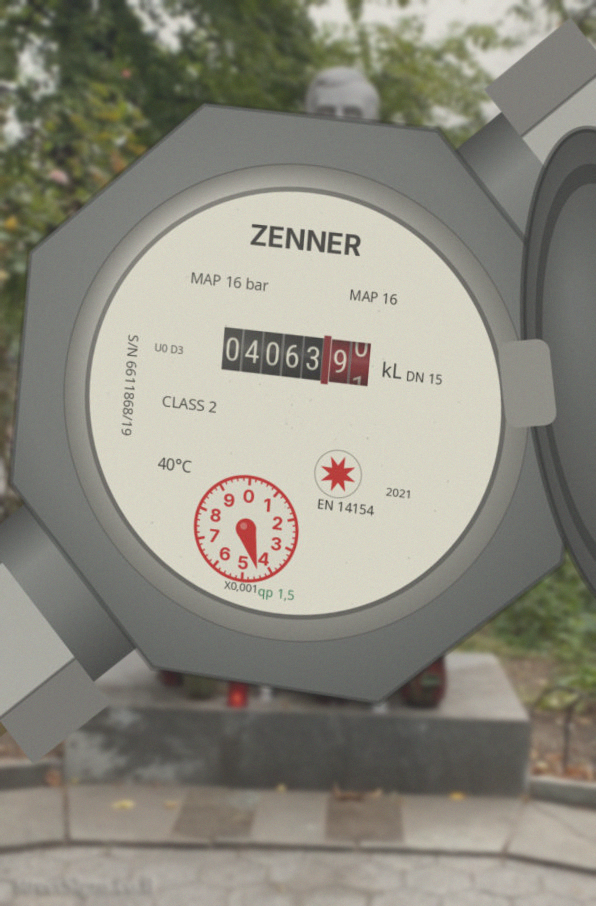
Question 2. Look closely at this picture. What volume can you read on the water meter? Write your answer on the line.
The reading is 4063.904 kL
